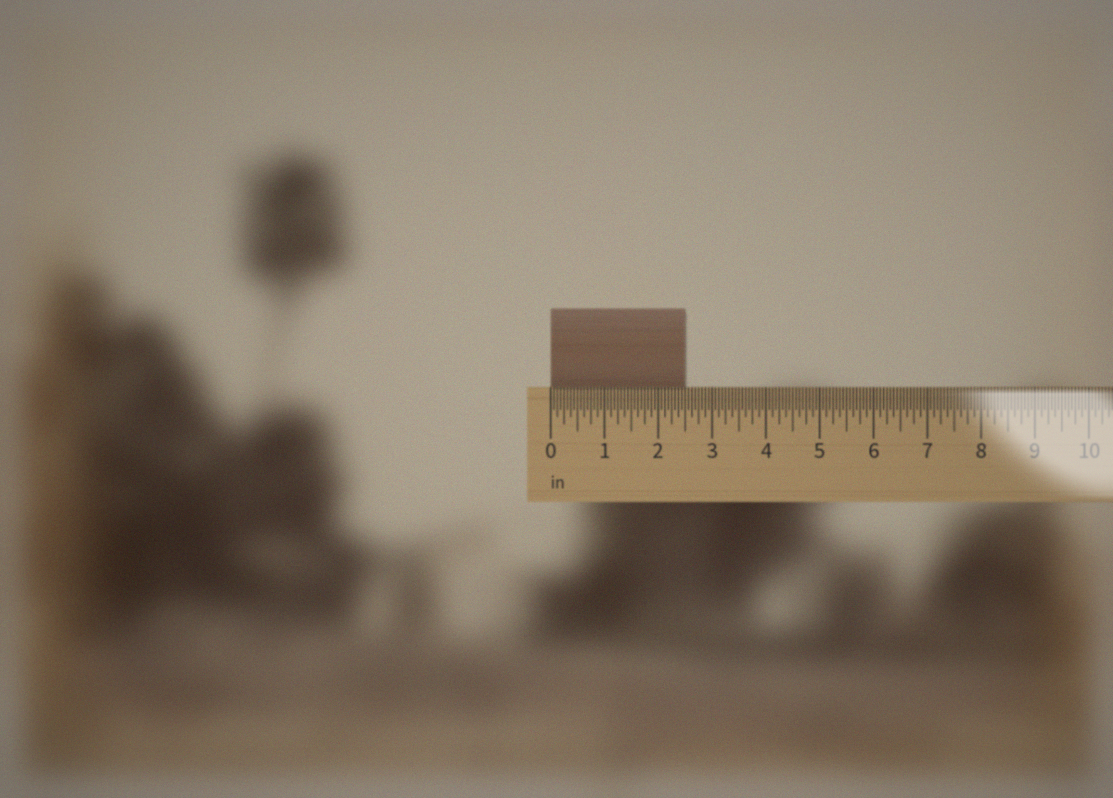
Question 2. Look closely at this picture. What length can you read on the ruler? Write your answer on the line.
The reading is 2.5 in
